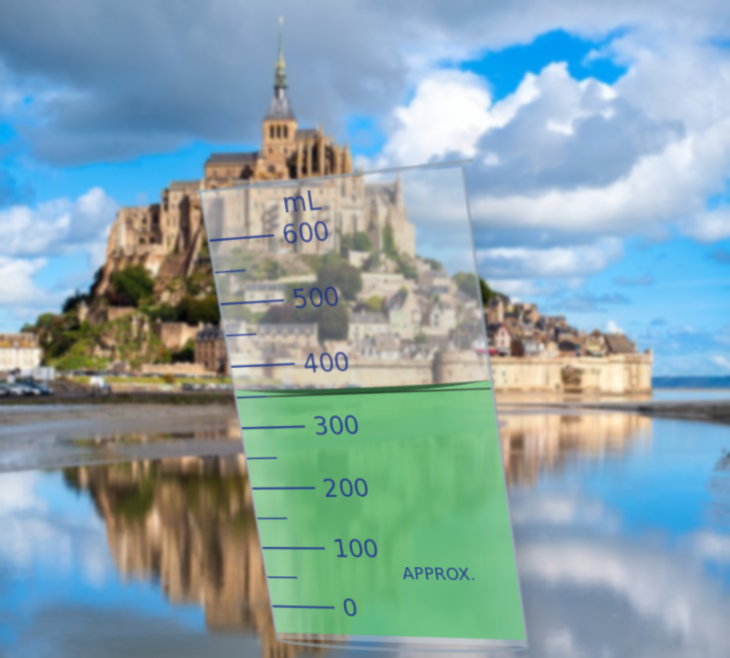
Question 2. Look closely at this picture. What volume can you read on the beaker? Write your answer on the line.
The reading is 350 mL
